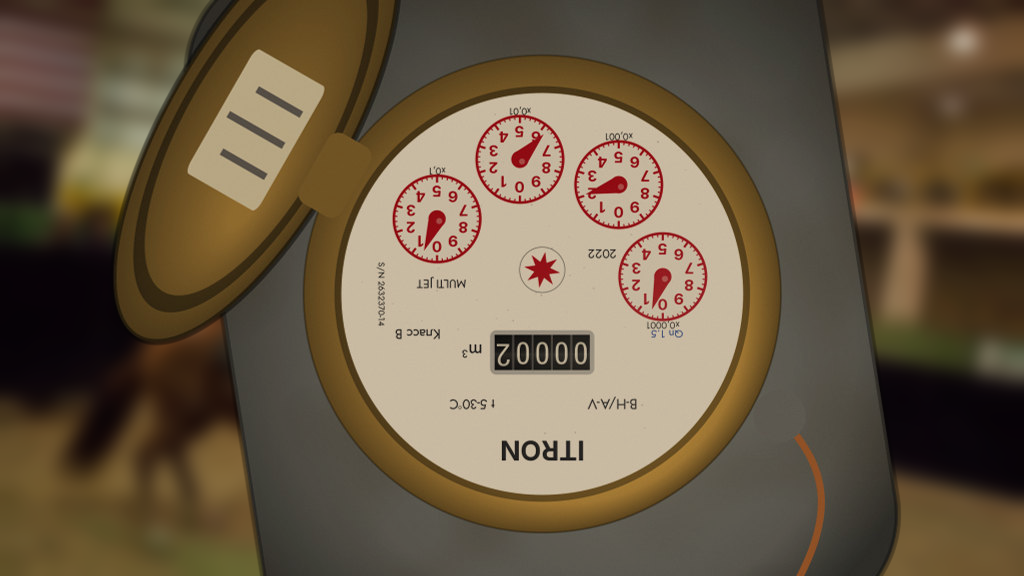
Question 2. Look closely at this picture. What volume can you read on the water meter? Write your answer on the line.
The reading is 2.0620 m³
